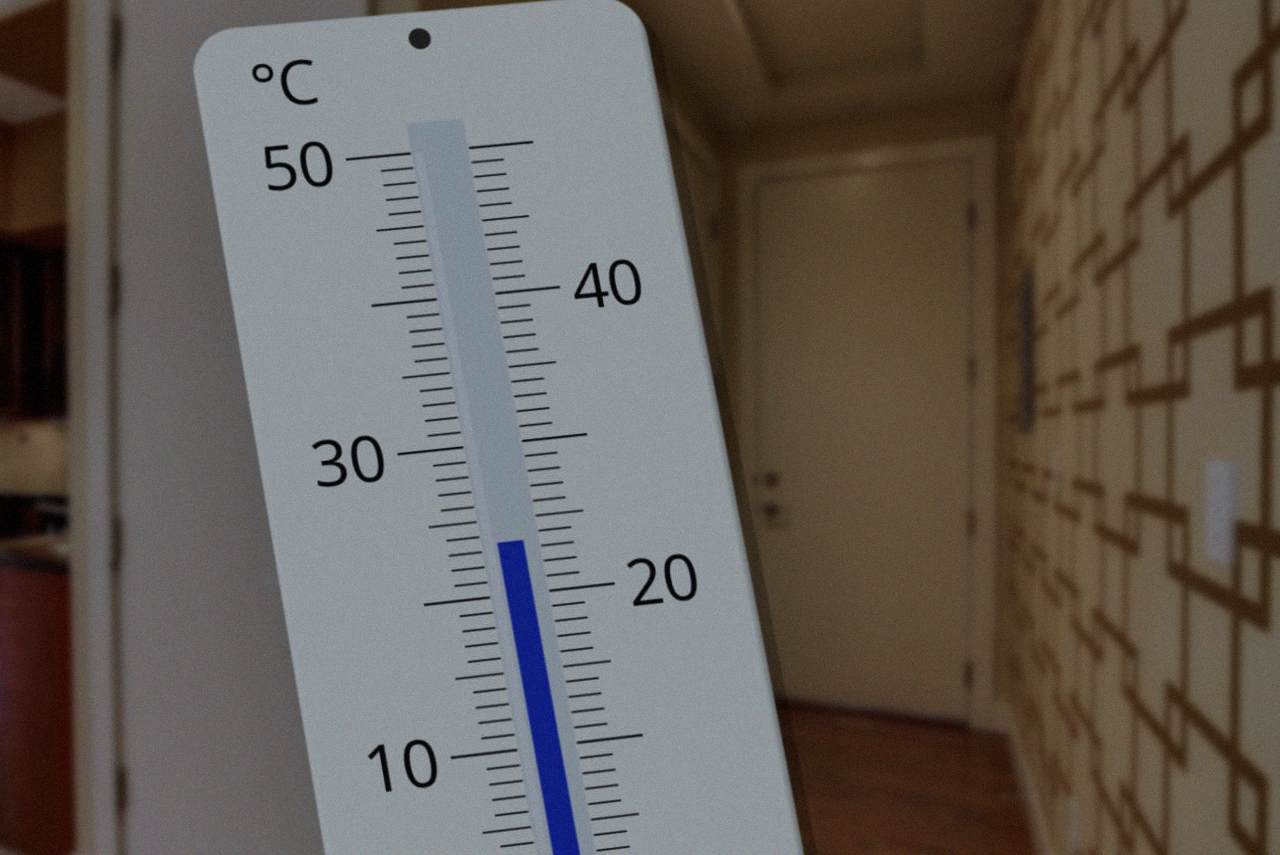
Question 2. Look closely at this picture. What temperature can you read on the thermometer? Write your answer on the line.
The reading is 23.5 °C
